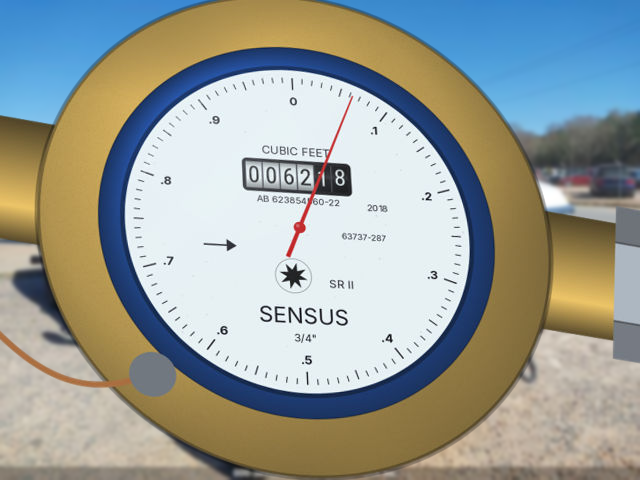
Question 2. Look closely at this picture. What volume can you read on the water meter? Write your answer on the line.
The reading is 6218.06 ft³
